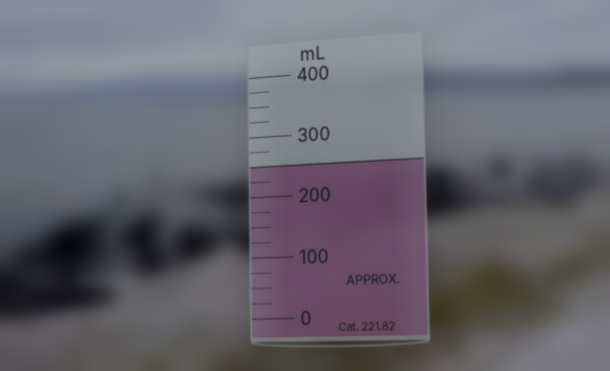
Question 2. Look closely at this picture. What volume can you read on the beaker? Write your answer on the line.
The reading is 250 mL
